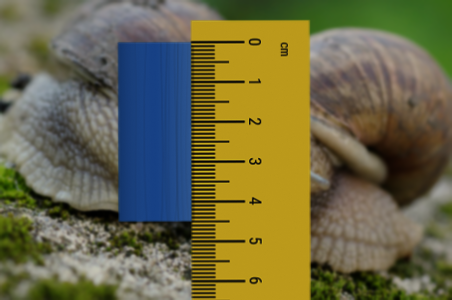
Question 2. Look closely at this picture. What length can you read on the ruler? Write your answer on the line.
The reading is 4.5 cm
